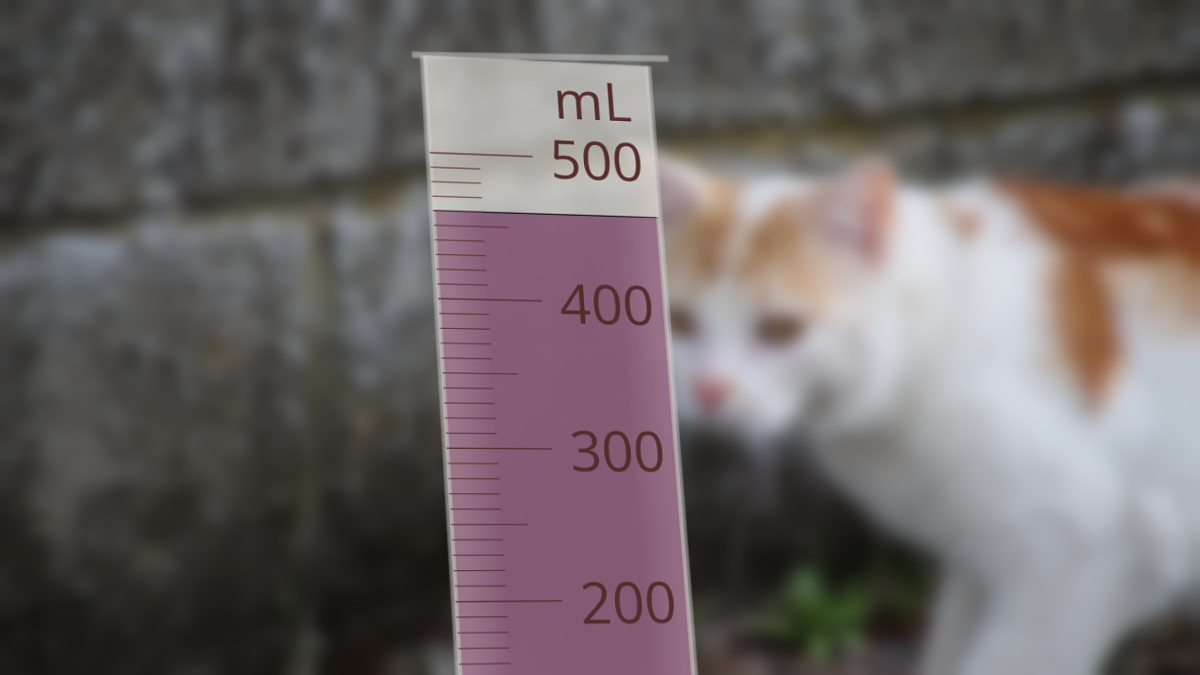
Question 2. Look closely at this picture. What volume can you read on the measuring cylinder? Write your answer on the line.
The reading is 460 mL
